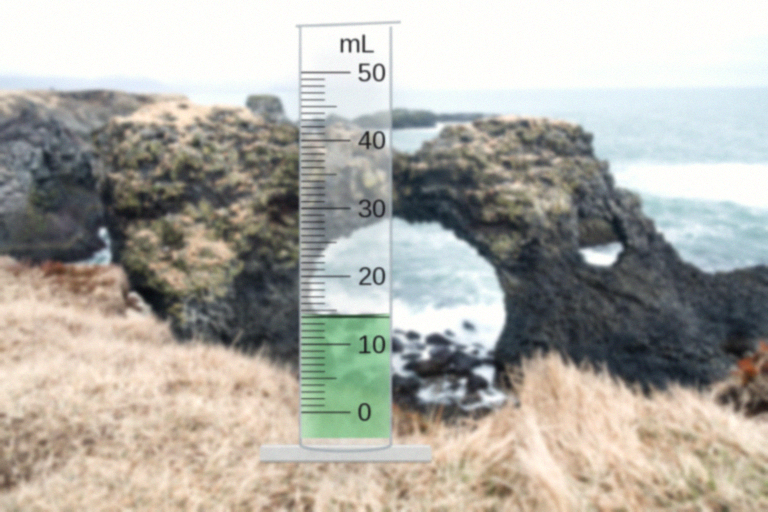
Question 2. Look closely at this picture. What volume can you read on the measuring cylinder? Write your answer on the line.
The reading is 14 mL
